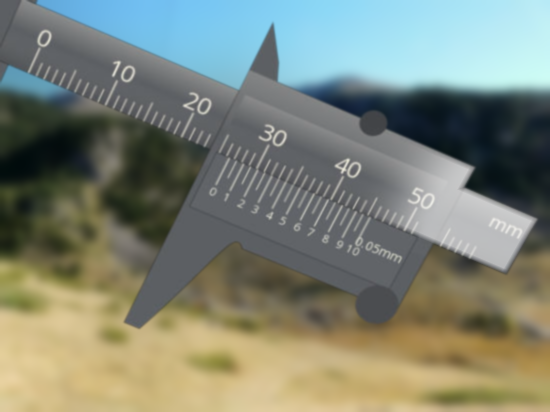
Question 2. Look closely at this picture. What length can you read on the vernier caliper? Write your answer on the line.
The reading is 26.4 mm
